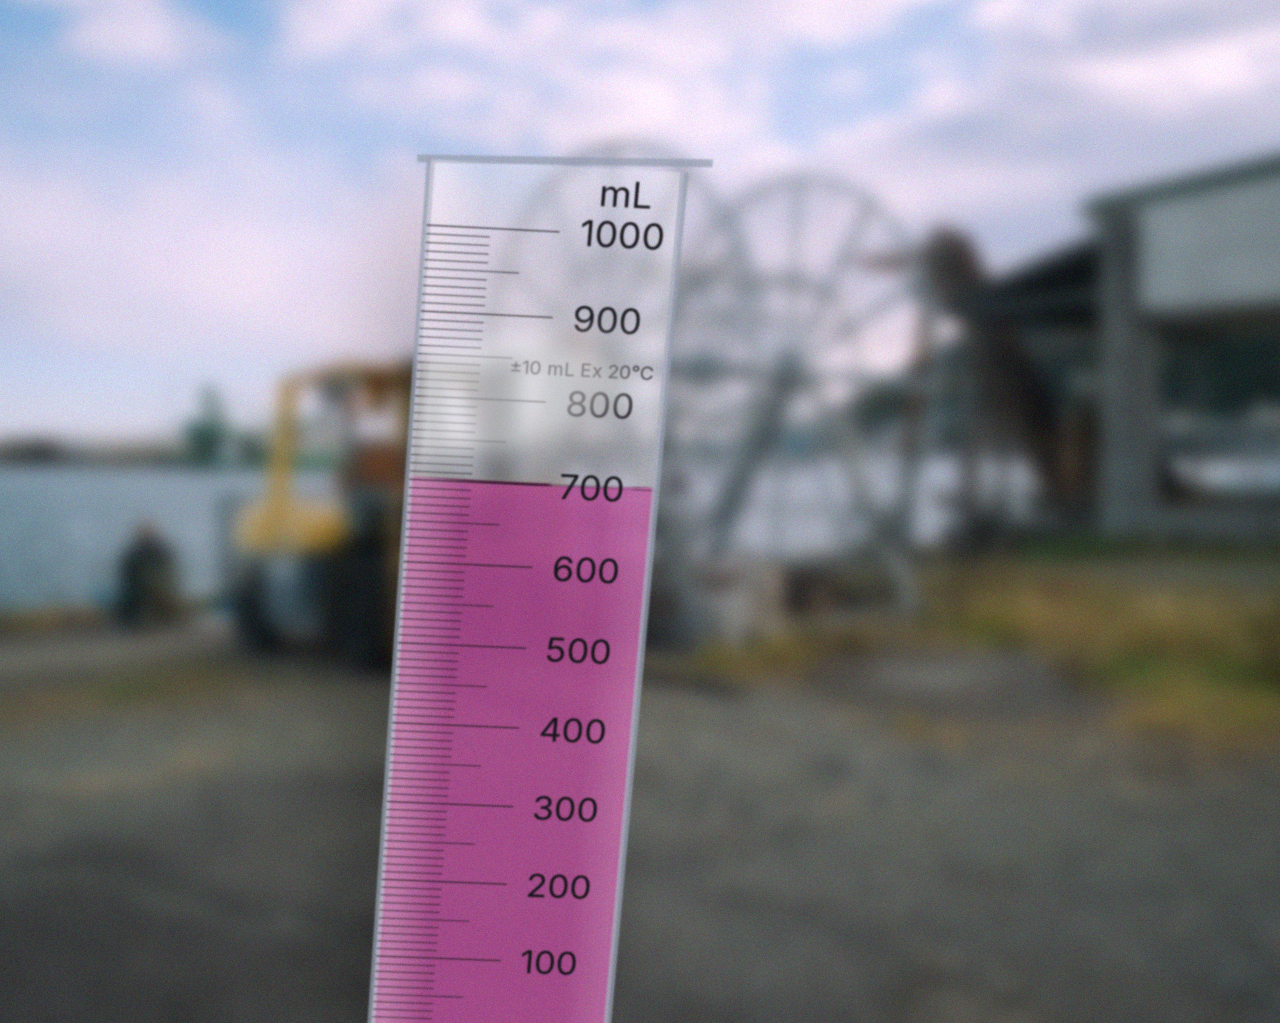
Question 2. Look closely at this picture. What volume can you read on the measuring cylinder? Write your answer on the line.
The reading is 700 mL
